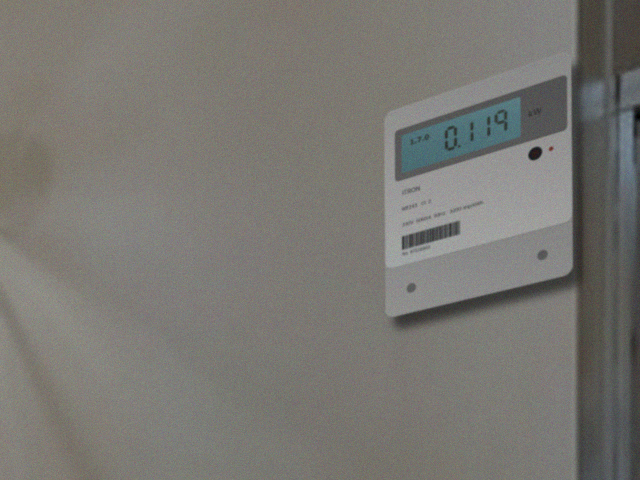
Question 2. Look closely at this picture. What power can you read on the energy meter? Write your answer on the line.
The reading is 0.119 kW
